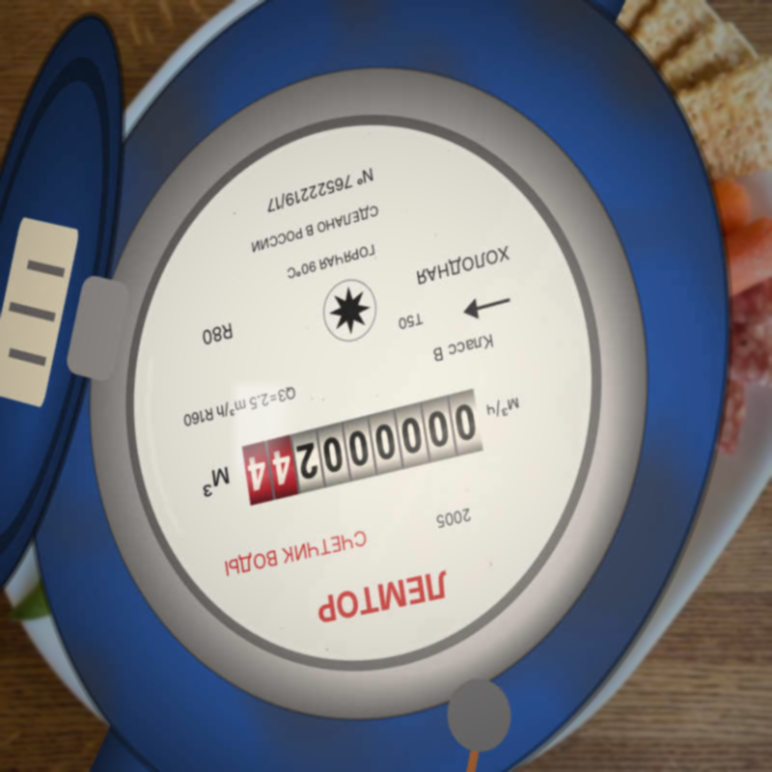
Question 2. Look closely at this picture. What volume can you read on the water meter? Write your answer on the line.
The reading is 2.44 m³
